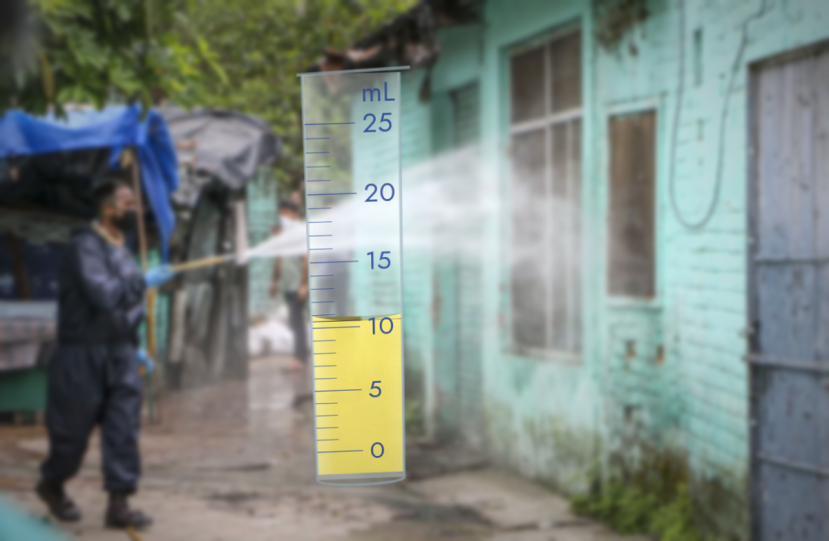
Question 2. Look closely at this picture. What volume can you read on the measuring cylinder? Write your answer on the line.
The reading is 10.5 mL
